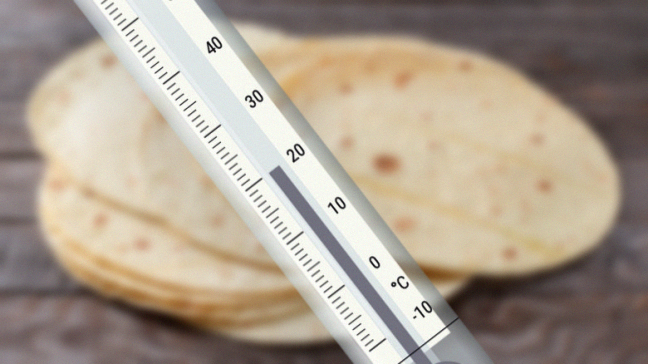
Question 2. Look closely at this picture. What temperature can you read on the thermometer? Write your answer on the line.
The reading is 20 °C
